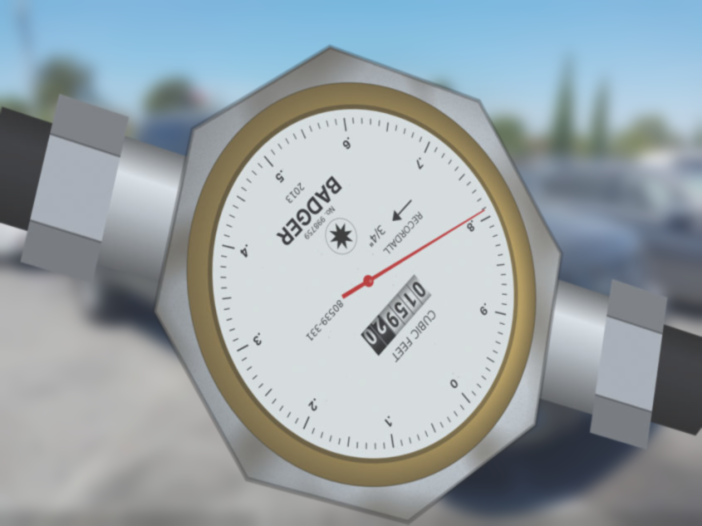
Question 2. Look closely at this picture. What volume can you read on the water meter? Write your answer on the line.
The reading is 15919.79 ft³
